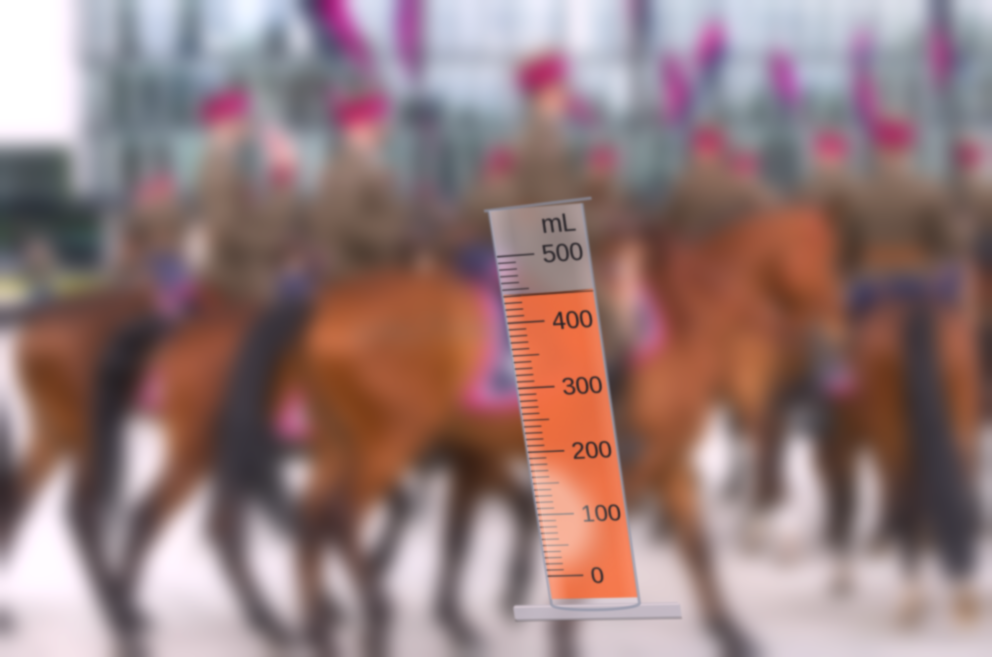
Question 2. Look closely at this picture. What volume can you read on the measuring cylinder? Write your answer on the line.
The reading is 440 mL
